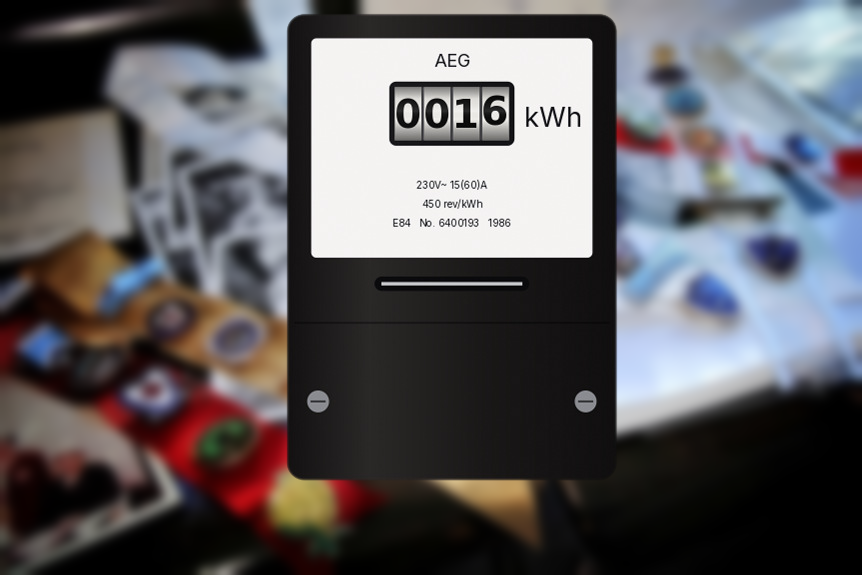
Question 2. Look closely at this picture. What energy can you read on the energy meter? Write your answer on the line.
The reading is 16 kWh
